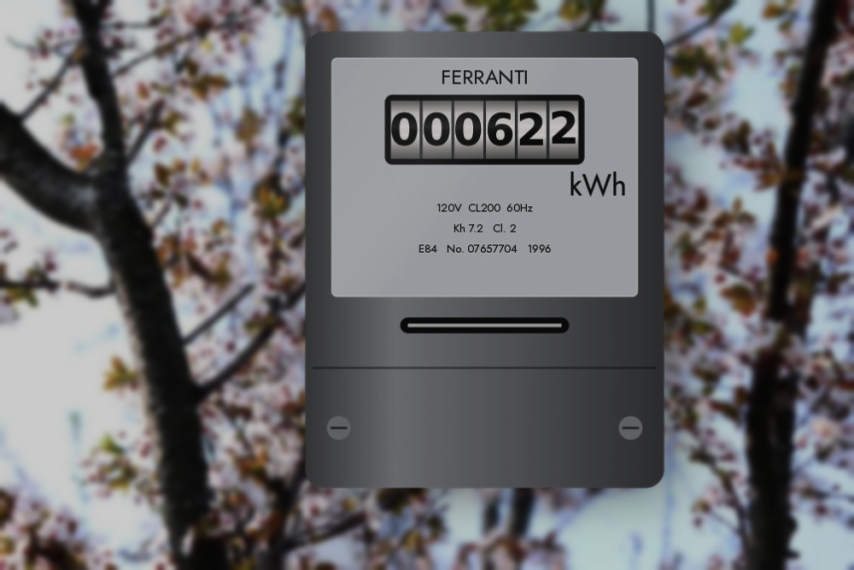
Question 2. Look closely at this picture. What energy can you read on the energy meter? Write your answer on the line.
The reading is 622 kWh
